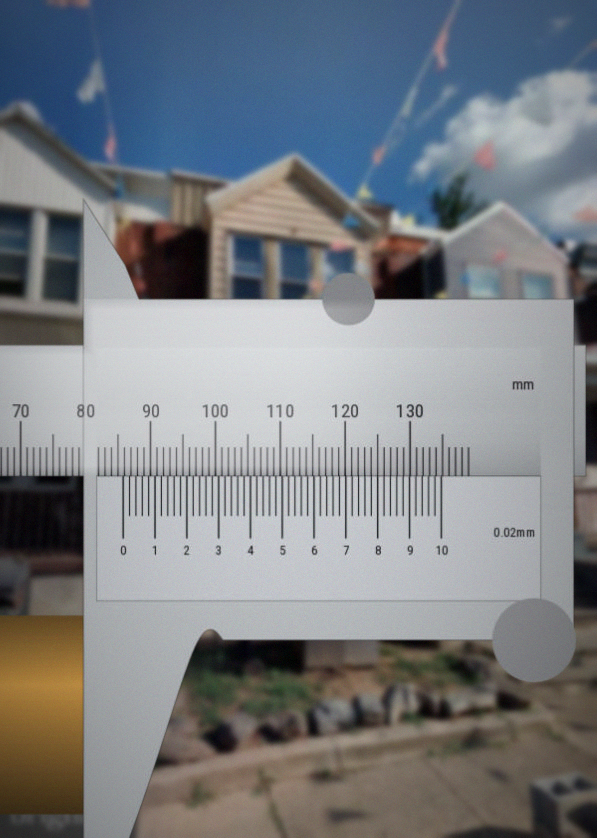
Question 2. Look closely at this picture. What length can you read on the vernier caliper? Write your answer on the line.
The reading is 85.8 mm
